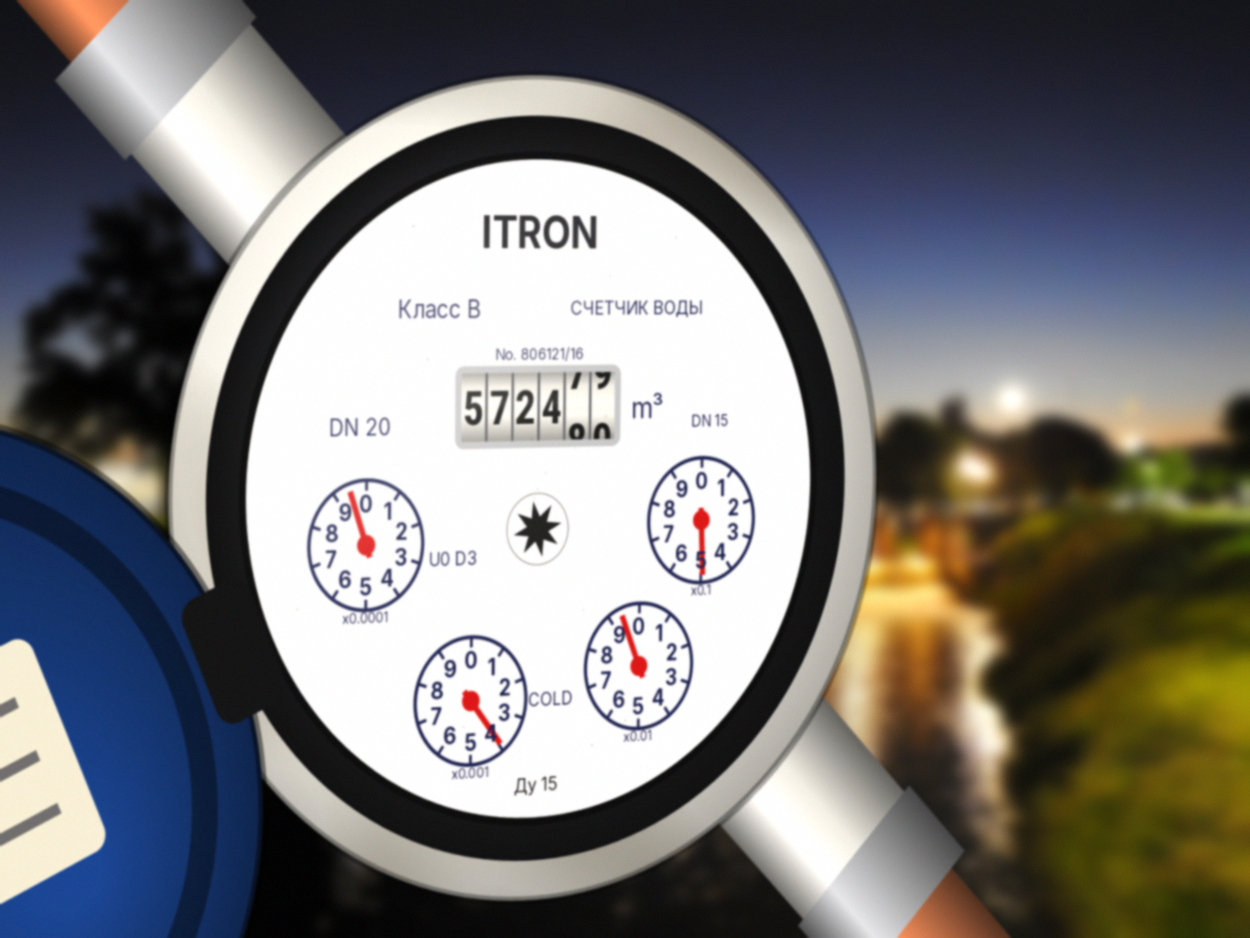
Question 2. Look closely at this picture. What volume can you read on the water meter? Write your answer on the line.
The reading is 572479.4939 m³
